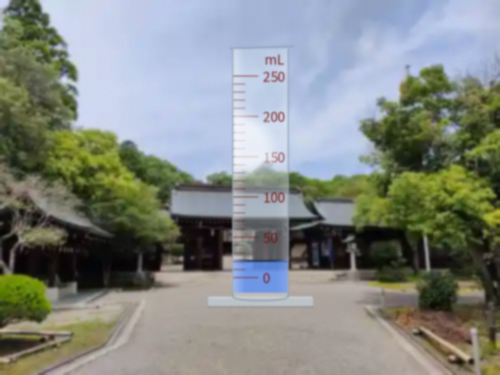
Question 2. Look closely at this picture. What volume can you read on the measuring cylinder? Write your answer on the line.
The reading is 20 mL
